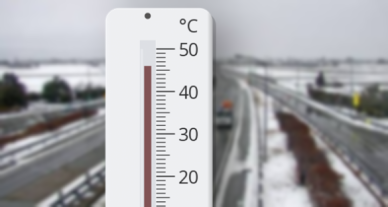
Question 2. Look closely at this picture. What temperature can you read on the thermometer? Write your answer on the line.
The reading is 46 °C
